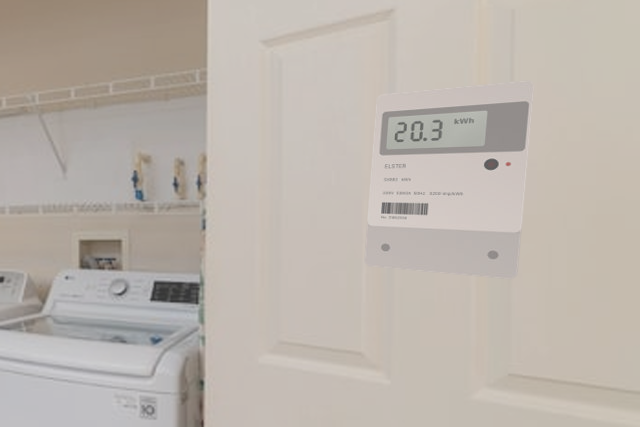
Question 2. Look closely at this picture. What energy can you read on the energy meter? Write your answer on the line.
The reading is 20.3 kWh
